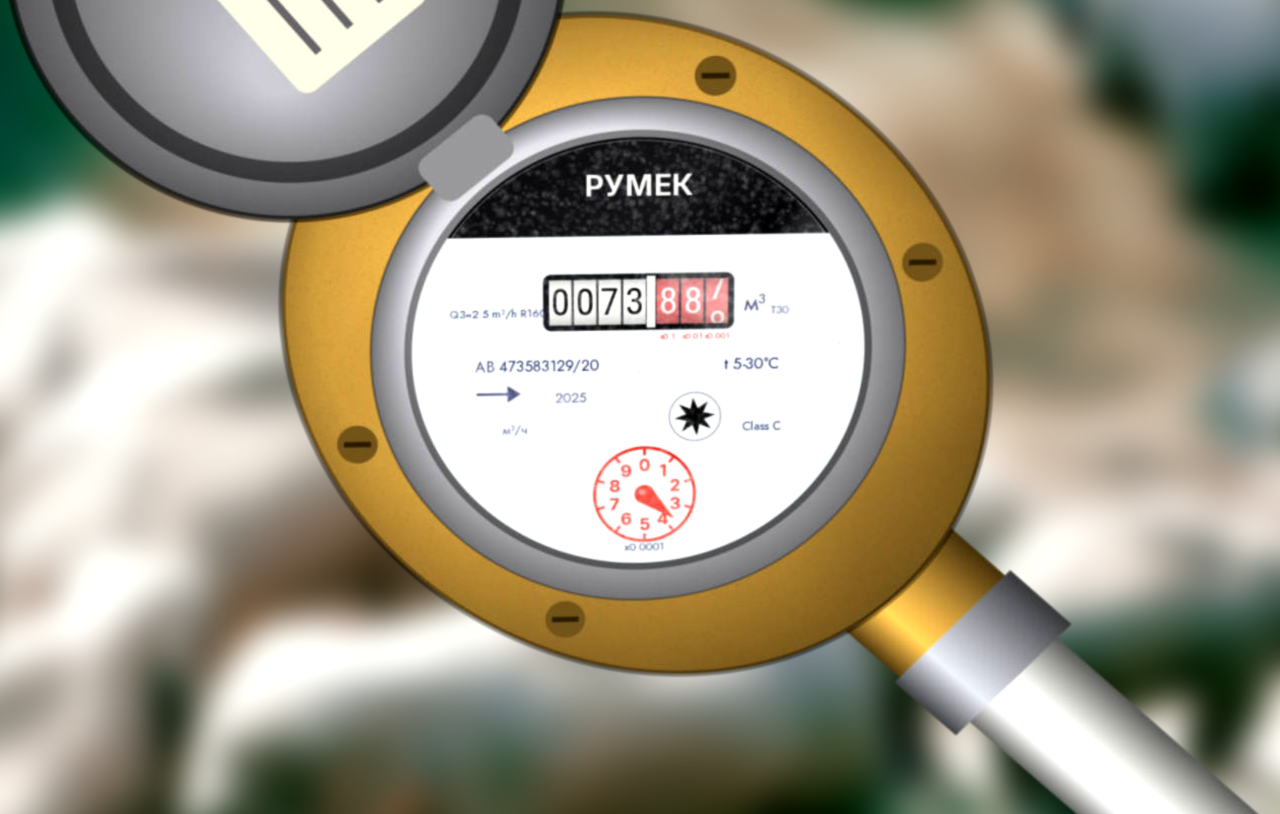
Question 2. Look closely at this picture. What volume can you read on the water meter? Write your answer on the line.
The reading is 73.8873 m³
